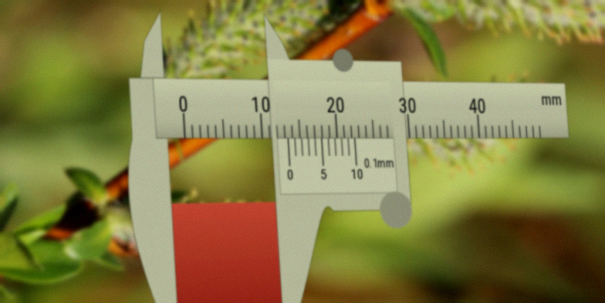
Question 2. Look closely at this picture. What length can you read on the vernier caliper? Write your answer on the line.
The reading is 13.4 mm
